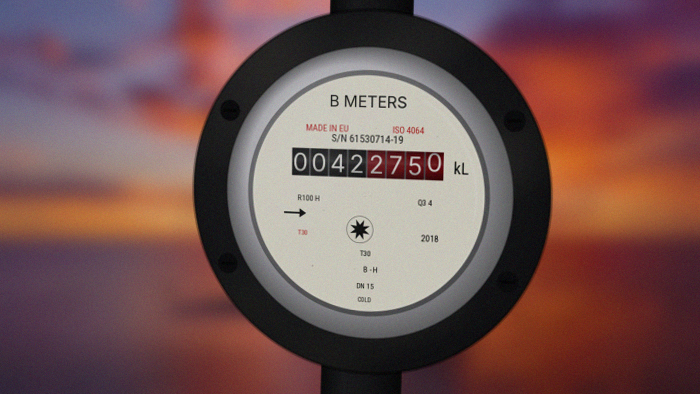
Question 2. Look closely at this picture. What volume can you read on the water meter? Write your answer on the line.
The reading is 42.2750 kL
